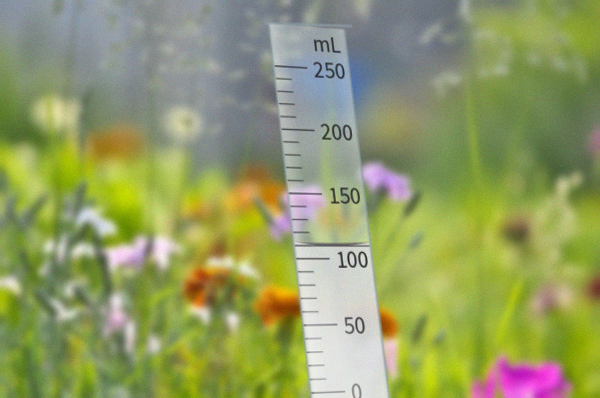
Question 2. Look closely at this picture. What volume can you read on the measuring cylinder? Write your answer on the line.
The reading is 110 mL
